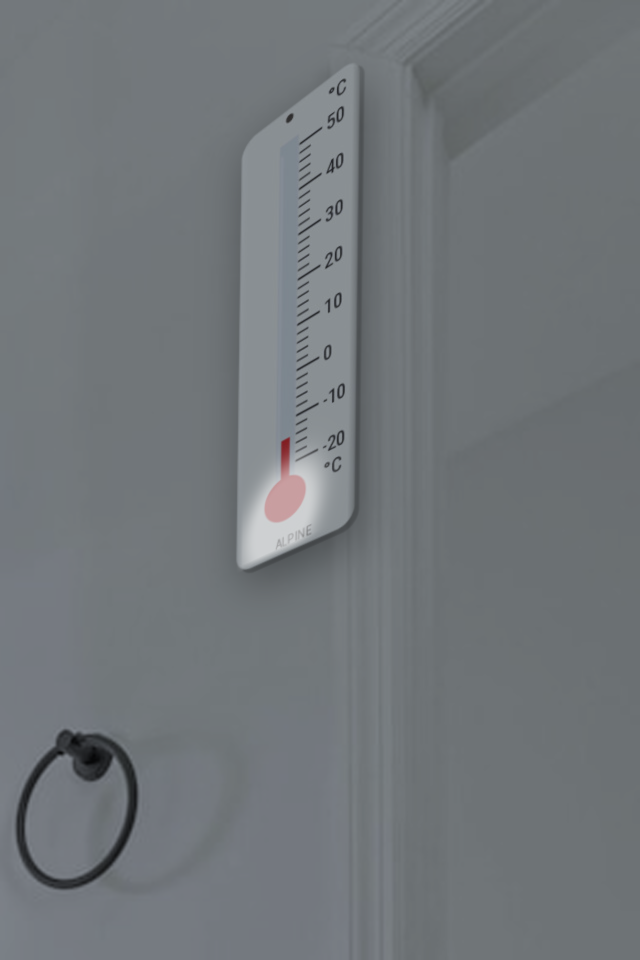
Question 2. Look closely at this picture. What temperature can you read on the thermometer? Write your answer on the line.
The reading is -14 °C
